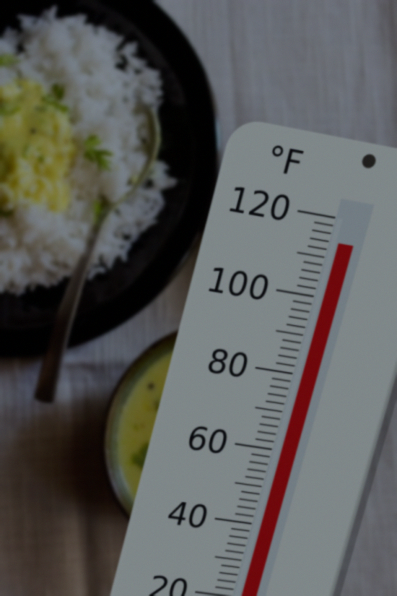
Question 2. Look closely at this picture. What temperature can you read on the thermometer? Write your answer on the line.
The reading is 114 °F
